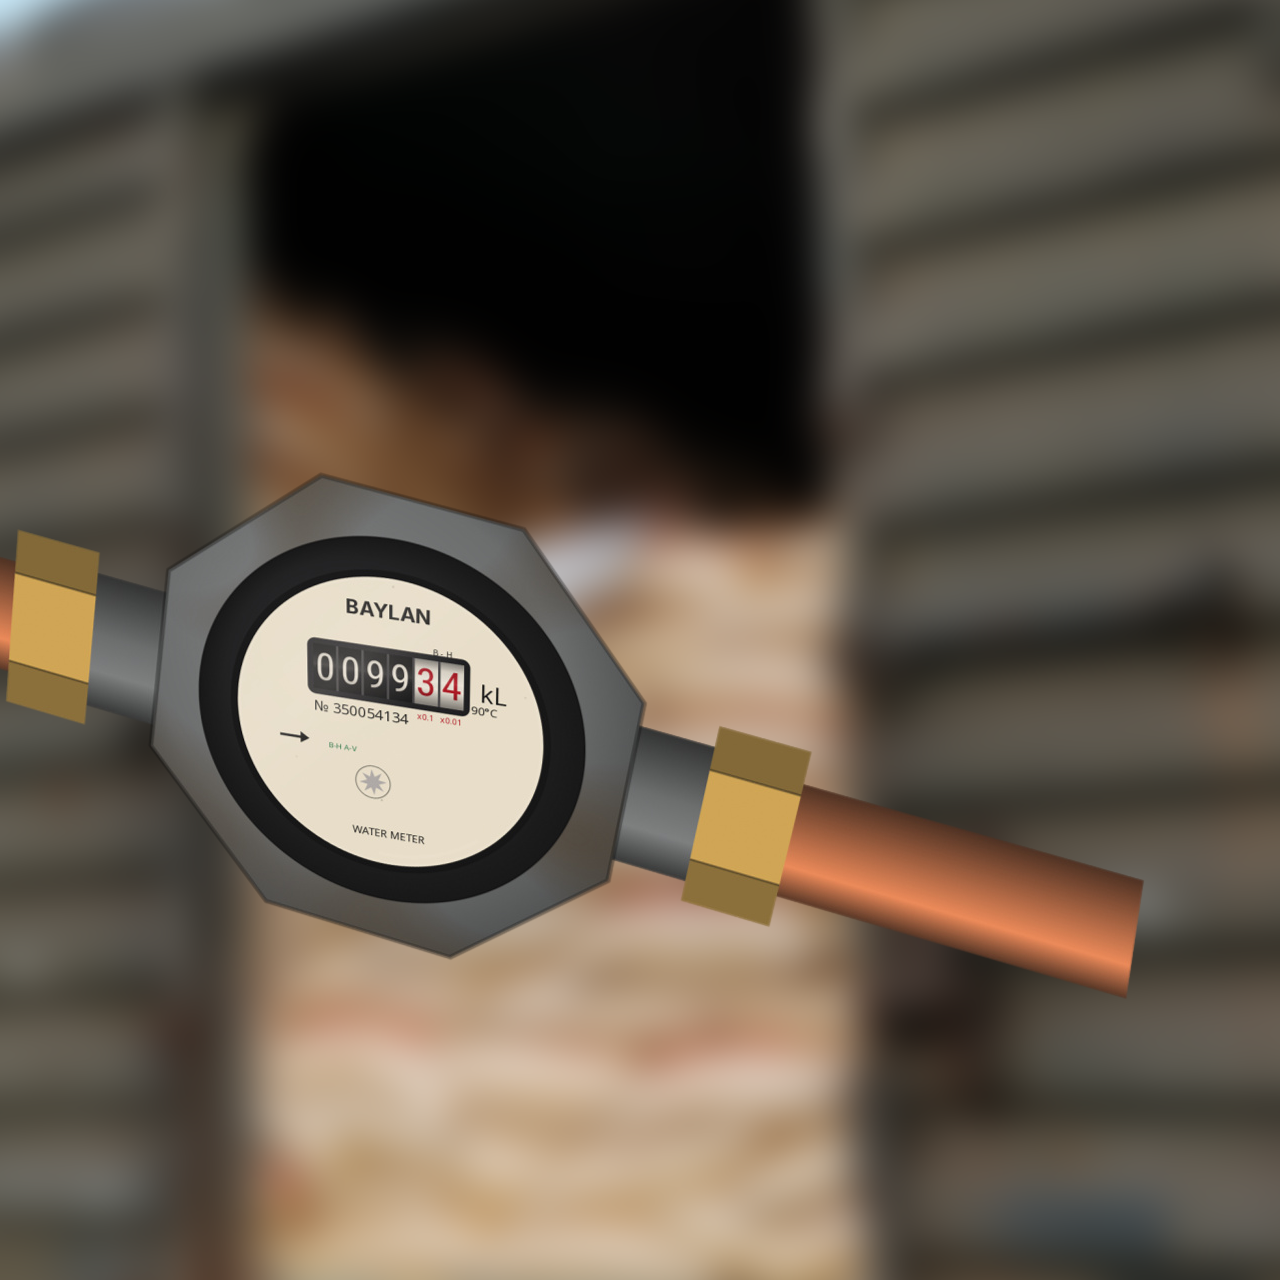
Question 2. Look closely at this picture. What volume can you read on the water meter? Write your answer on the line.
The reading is 99.34 kL
